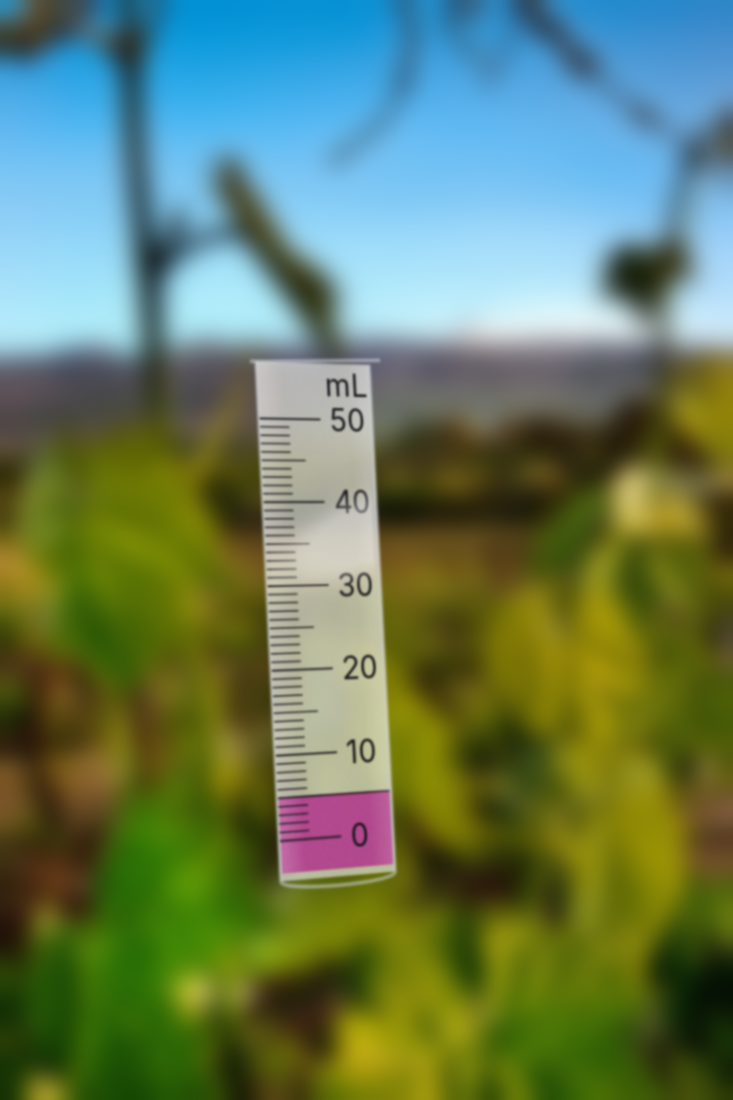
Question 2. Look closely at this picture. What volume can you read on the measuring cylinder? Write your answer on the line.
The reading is 5 mL
